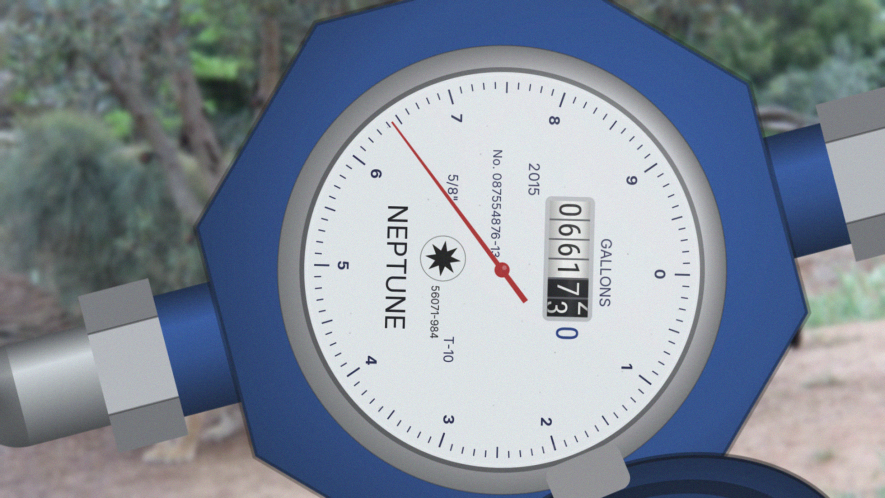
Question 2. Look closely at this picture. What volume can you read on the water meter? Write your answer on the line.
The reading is 661726.4 gal
